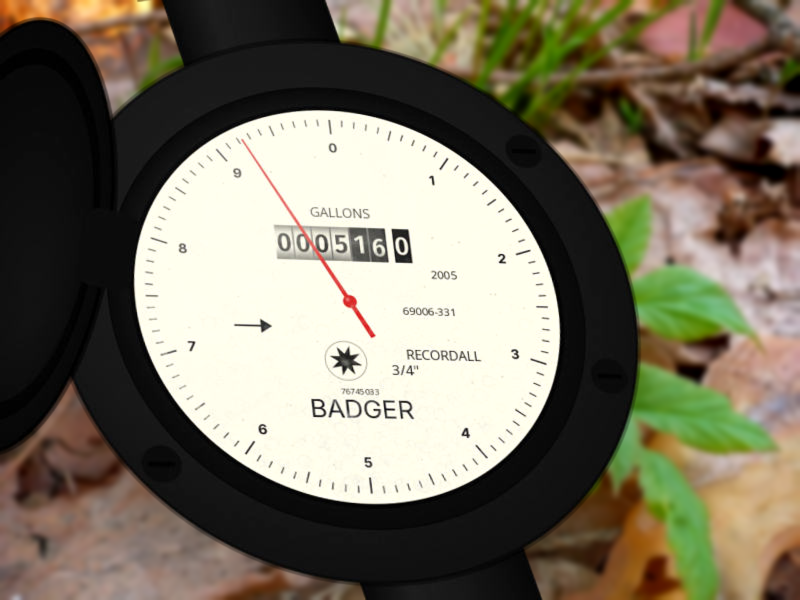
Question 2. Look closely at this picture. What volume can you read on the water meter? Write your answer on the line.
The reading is 5159.2 gal
